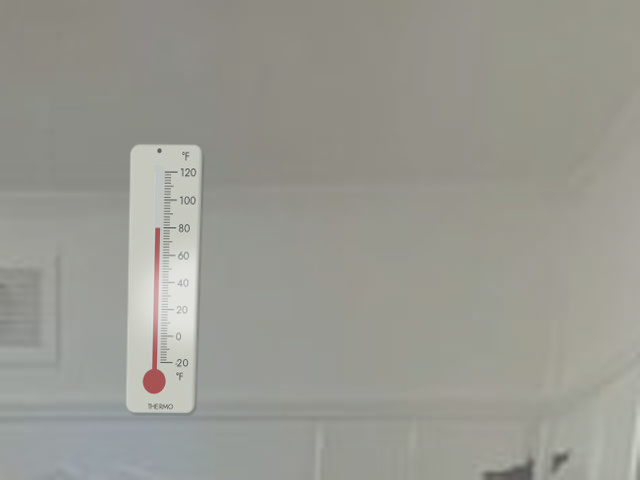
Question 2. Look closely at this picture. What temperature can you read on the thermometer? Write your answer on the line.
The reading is 80 °F
